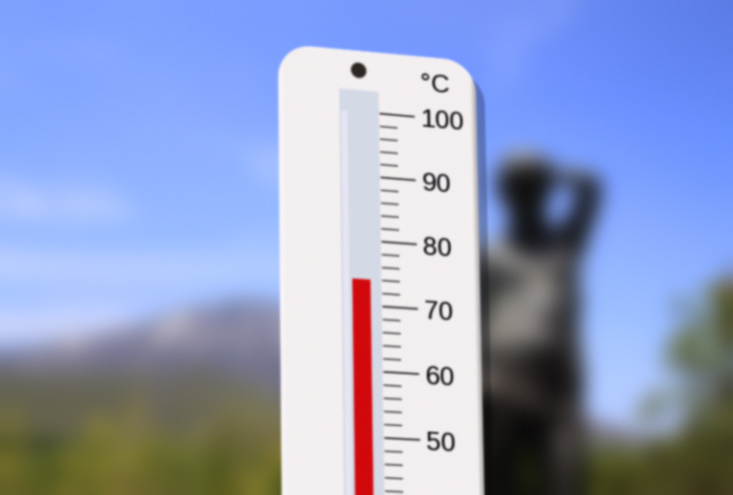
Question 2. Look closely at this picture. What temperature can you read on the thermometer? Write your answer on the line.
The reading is 74 °C
